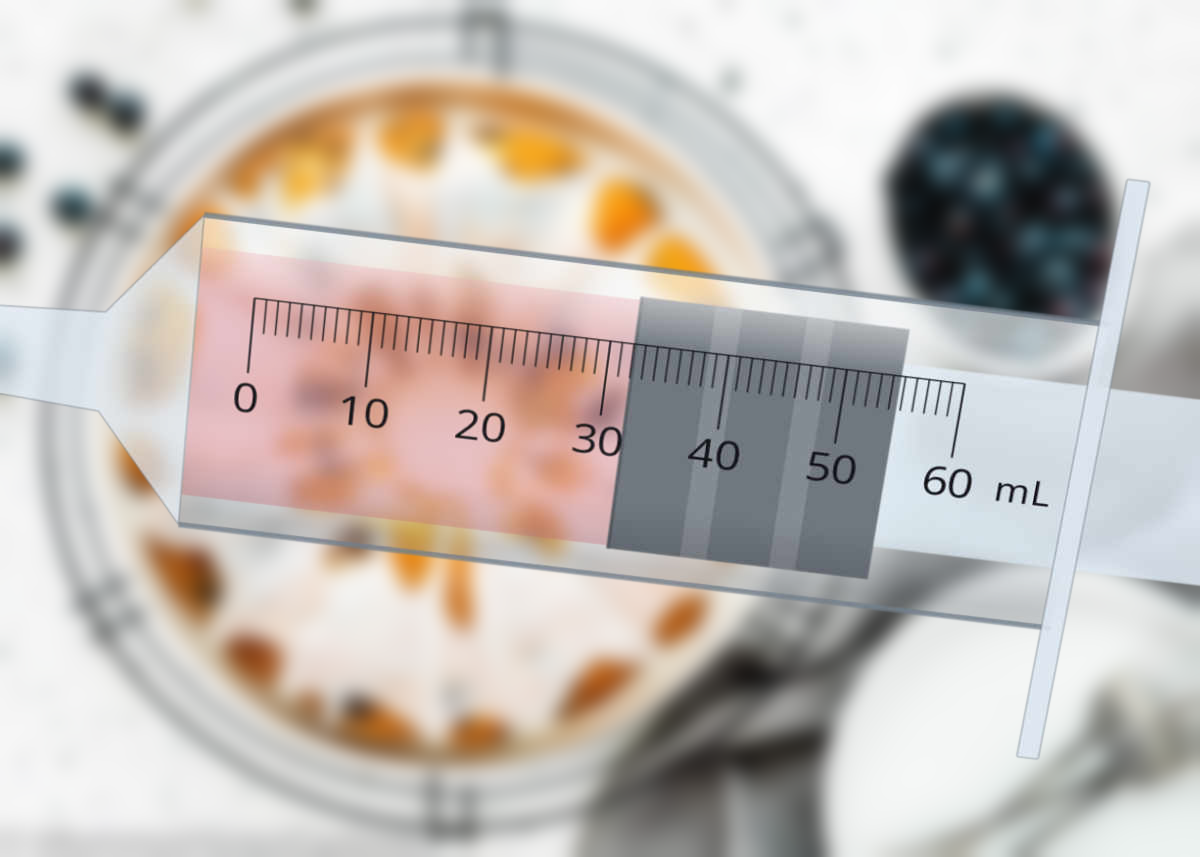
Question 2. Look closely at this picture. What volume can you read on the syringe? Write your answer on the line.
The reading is 32 mL
